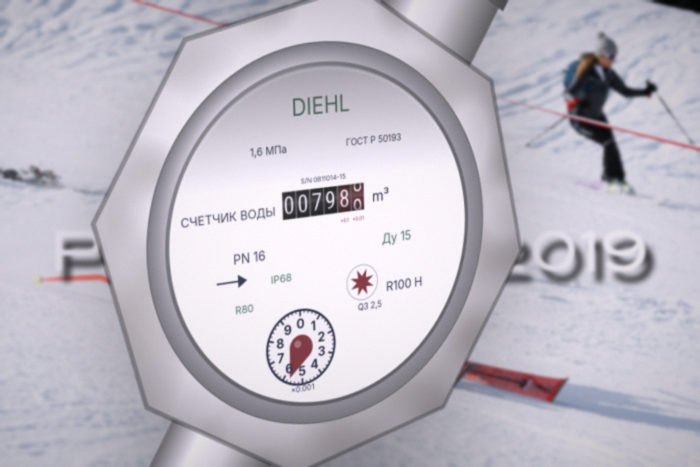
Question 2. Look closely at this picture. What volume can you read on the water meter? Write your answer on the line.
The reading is 79.885 m³
